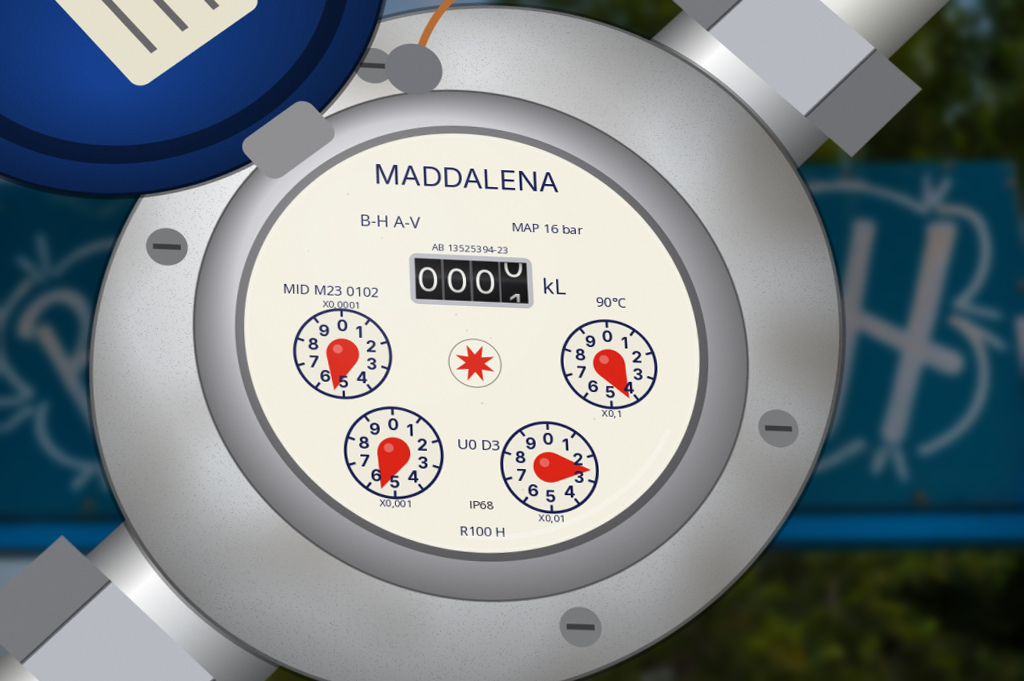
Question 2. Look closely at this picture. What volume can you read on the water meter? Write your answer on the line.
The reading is 0.4255 kL
